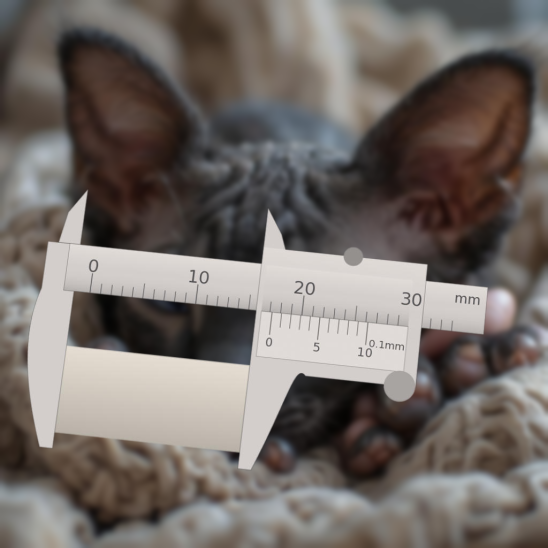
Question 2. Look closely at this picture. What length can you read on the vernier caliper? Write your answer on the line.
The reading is 17.2 mm
